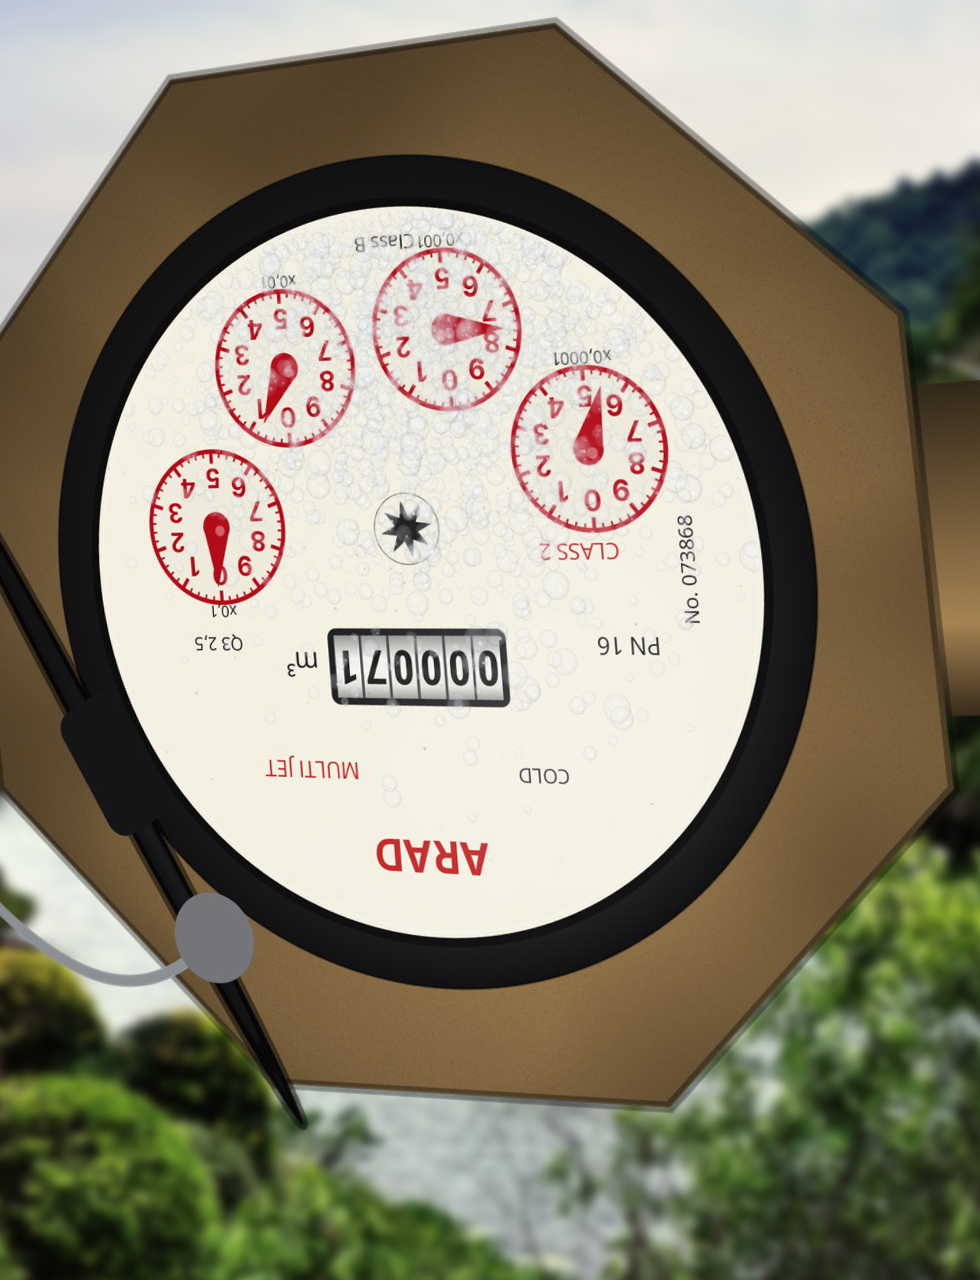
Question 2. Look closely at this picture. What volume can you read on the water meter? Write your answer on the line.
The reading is 71.0075 m³
